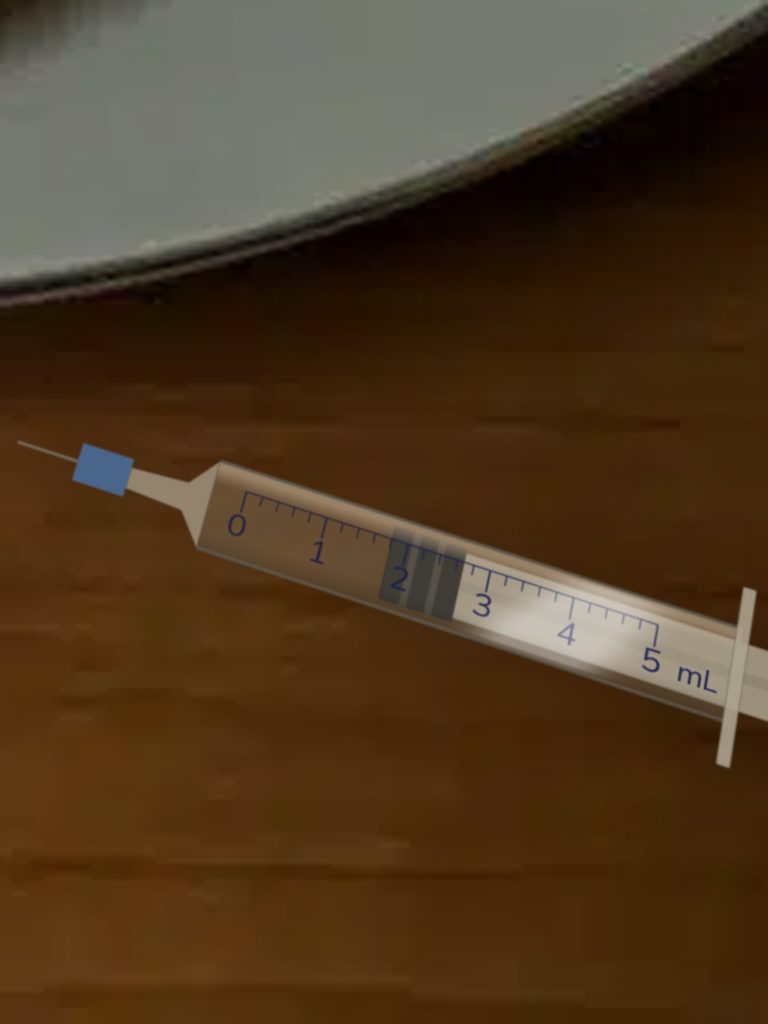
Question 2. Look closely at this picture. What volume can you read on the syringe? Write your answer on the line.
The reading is 1.8 mL
